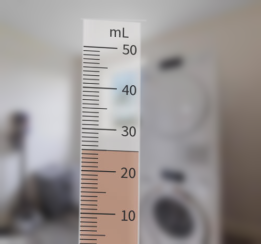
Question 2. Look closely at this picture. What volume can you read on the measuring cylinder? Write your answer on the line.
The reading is 25 mL
